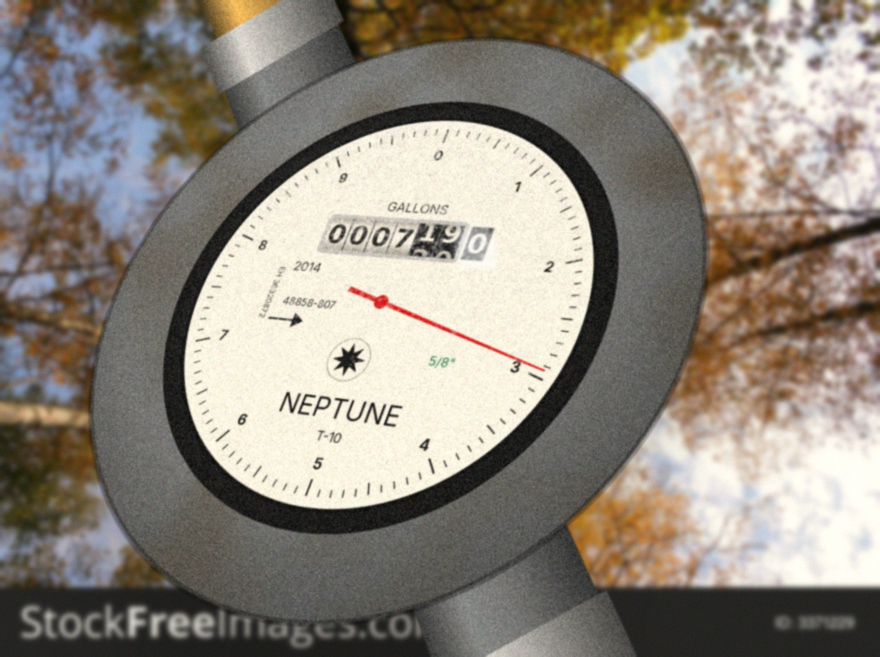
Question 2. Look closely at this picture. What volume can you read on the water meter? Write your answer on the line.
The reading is 7192.9 gal
